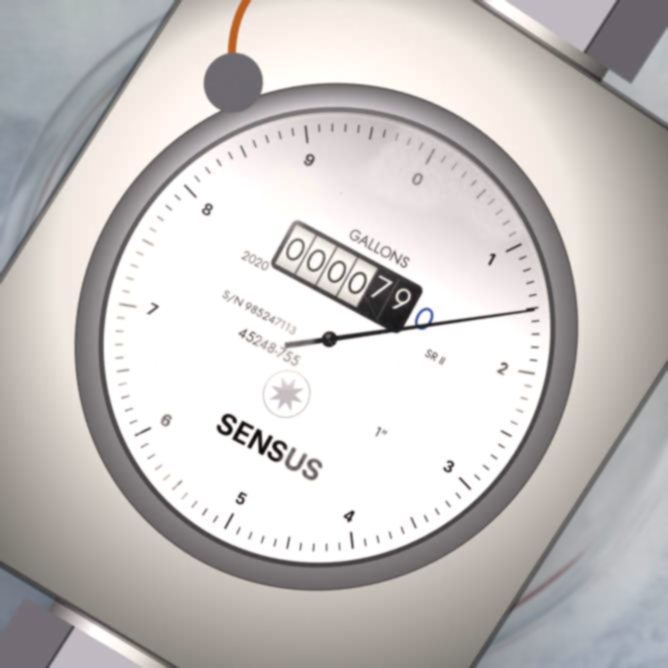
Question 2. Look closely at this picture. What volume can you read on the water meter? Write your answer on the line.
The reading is 791.5 gal
